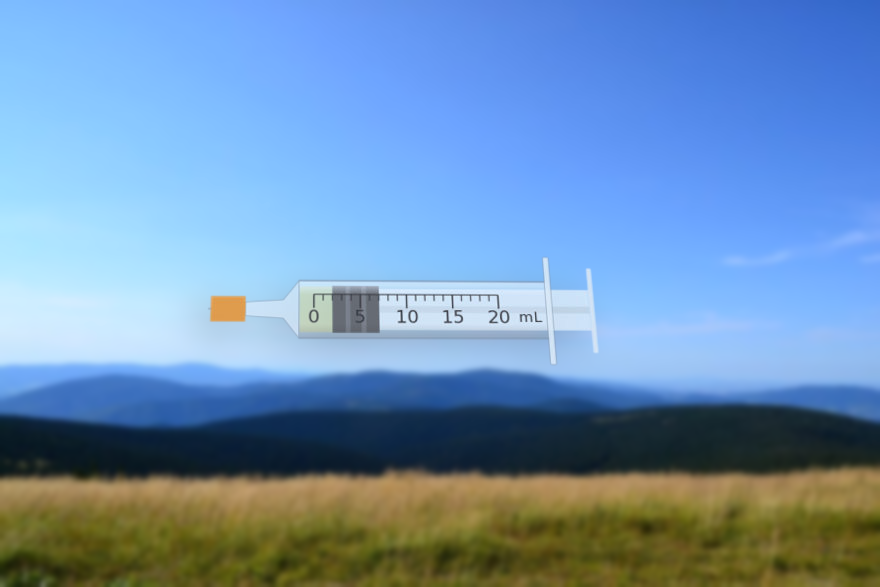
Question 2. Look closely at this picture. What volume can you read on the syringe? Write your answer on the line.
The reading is 2 mL
